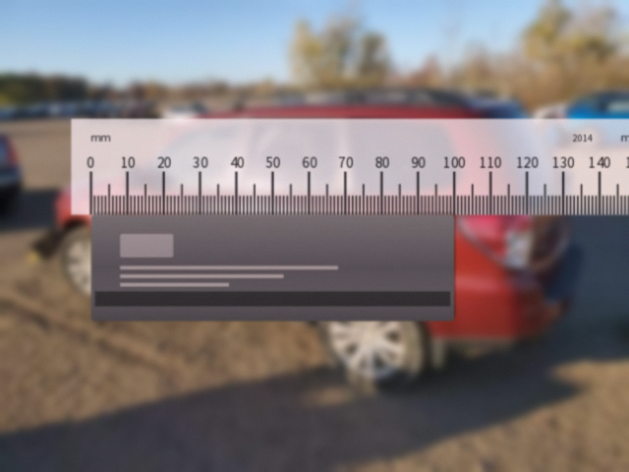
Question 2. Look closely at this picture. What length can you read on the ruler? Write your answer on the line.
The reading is 100 mm
